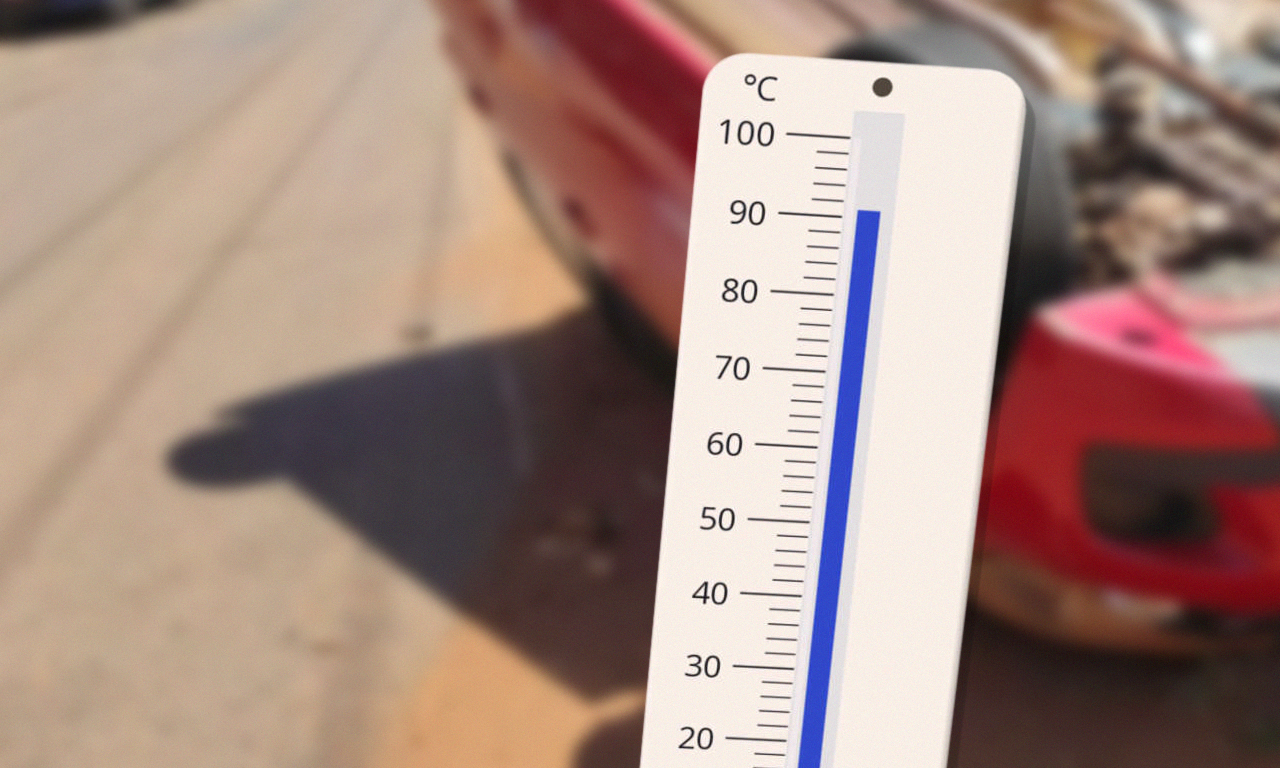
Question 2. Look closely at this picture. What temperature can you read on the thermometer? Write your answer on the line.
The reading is 91 °C
